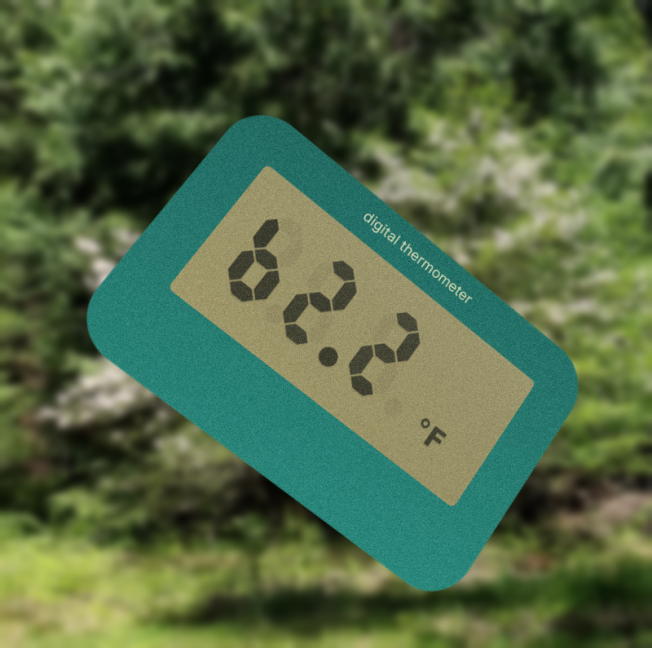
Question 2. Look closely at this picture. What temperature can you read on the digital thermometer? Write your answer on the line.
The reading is 62.2 °F
